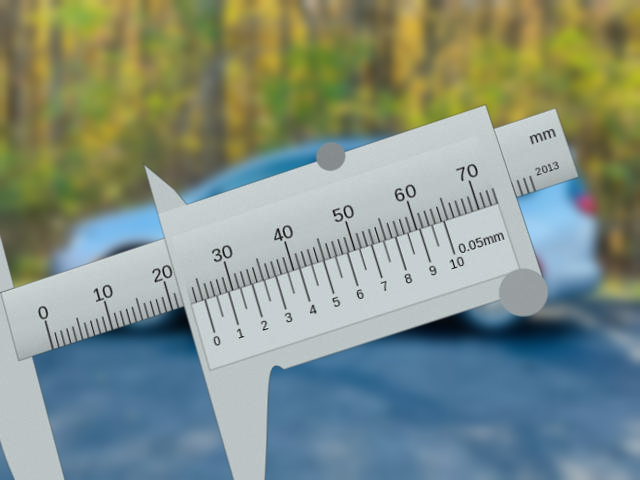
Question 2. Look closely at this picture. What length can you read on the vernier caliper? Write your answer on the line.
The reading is 25.4 mm
